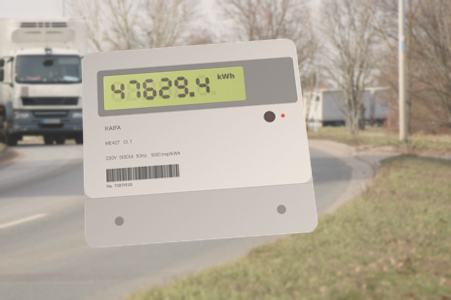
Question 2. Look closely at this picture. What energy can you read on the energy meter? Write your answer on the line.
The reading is 47629.4 kWh
